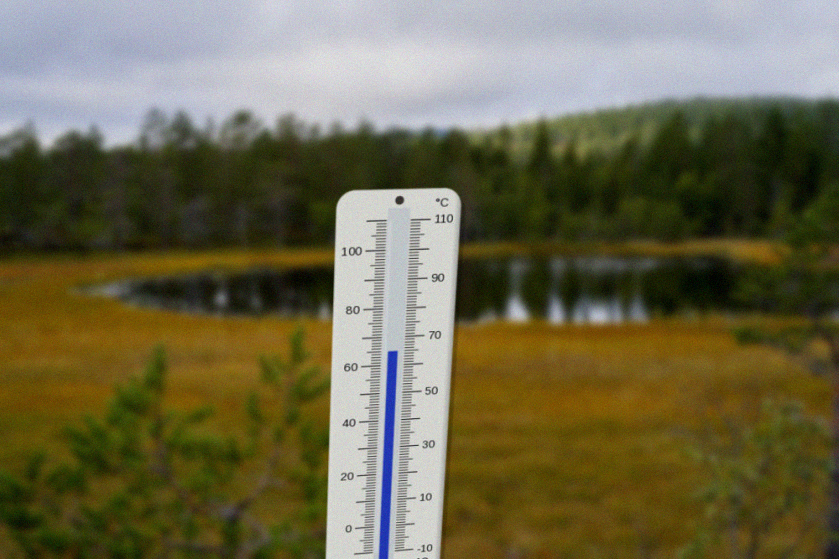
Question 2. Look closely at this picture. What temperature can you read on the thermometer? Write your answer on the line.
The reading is 65 °C
